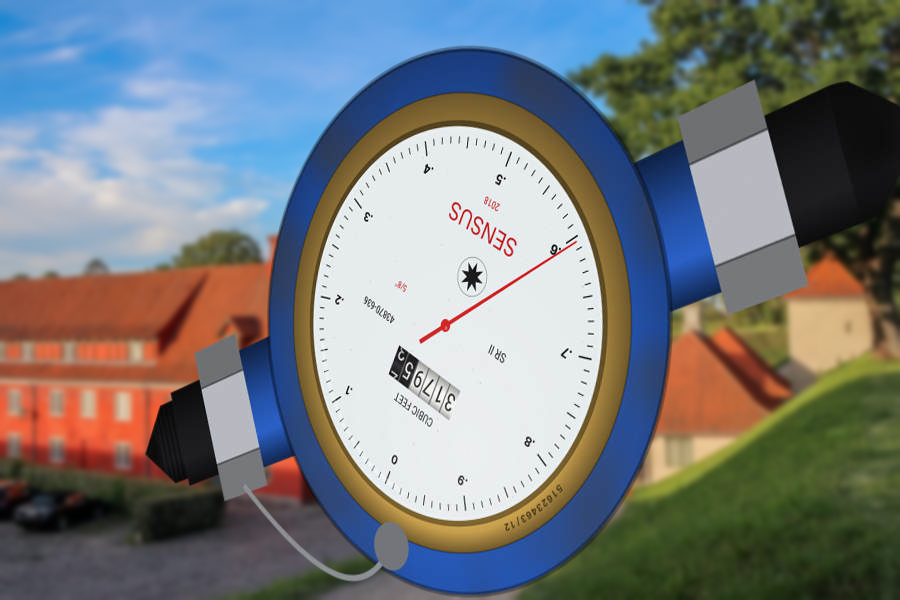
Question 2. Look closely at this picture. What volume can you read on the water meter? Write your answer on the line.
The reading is 317952.60 ft³
